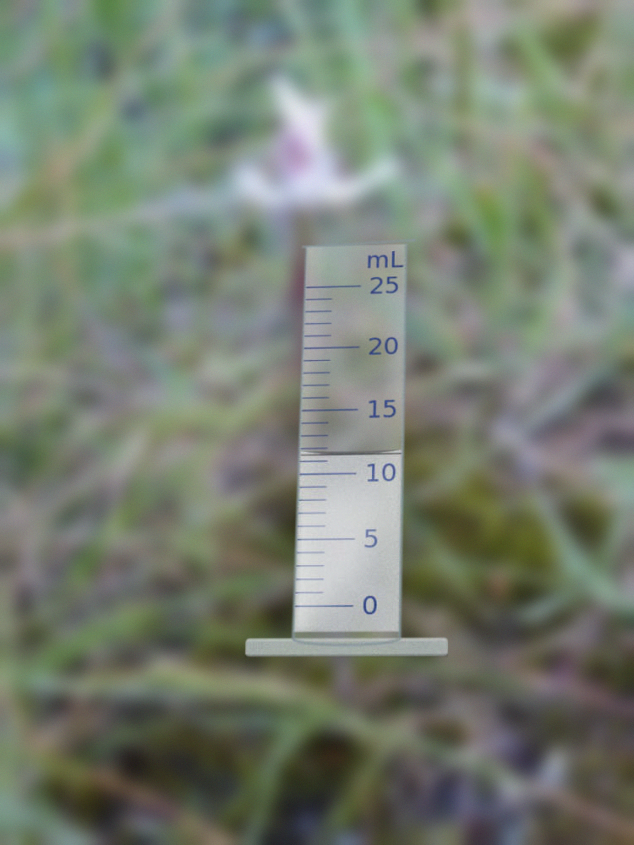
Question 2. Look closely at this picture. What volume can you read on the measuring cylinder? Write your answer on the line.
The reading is 11.5 mL
